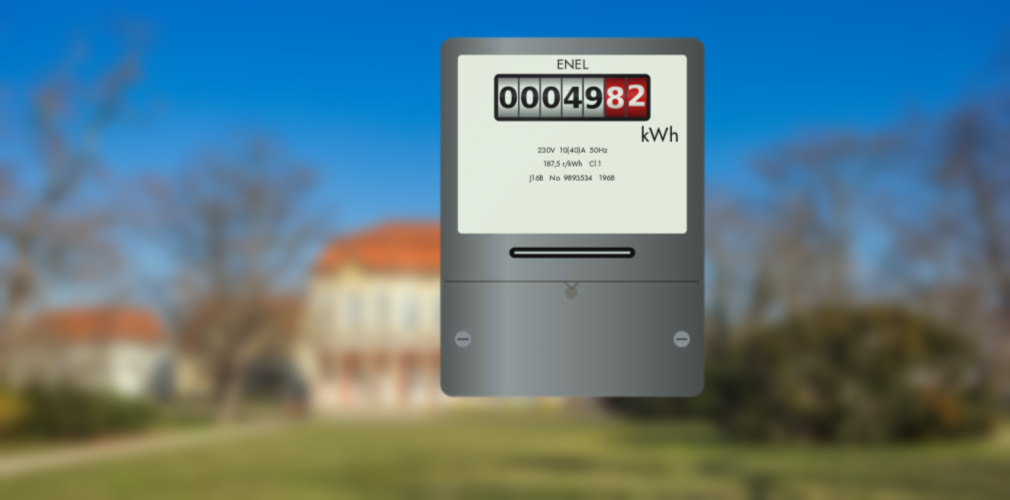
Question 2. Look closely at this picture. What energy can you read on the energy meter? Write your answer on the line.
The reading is 49.82 kWh
